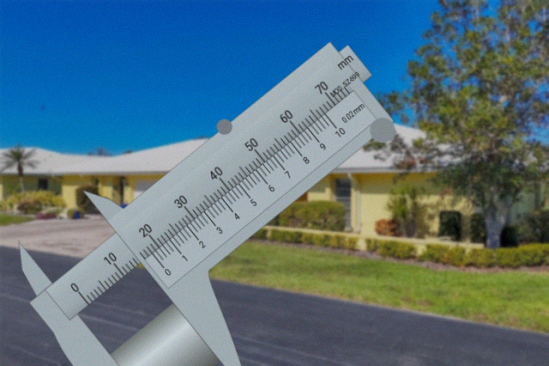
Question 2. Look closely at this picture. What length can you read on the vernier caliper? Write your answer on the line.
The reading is 18.0 mm
